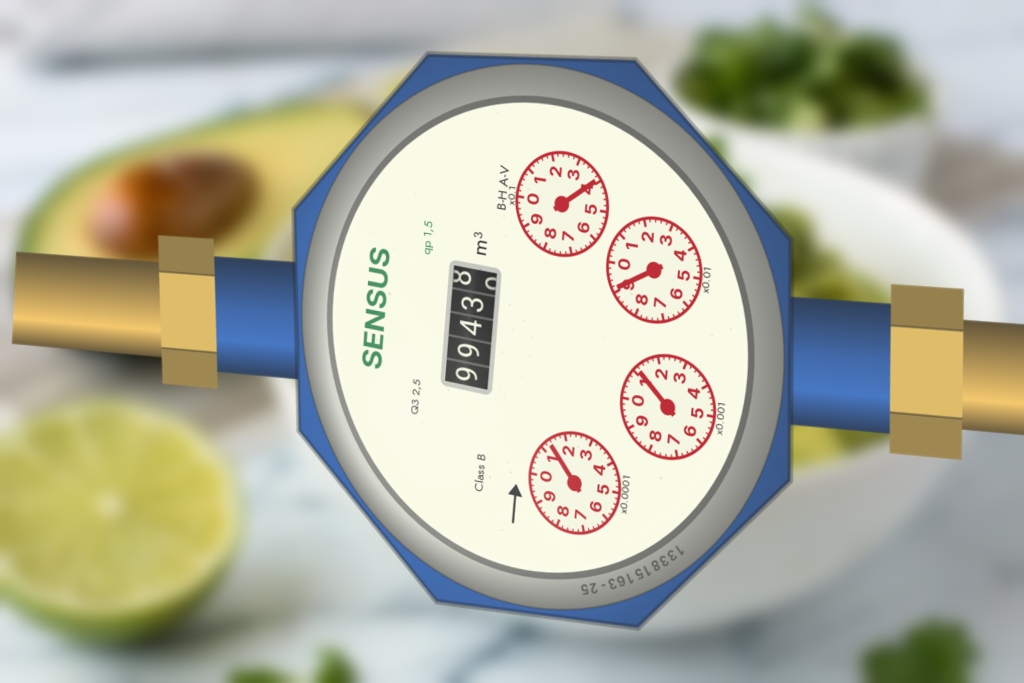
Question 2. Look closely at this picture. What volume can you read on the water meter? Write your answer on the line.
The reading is 99438.3911 m³
